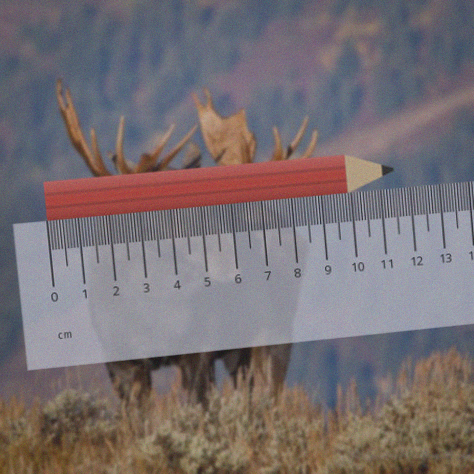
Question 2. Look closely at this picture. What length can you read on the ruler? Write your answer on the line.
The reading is 11.5 cm
